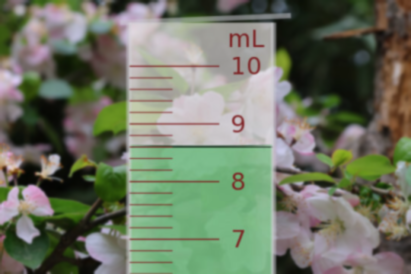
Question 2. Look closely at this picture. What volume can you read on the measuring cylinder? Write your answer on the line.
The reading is 8.6 mL
